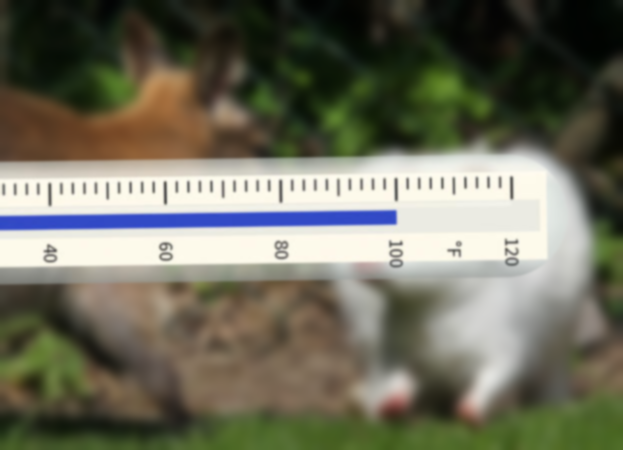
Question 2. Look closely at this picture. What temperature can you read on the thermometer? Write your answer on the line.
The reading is 100 °F
